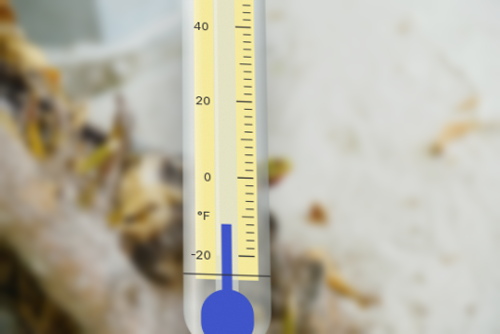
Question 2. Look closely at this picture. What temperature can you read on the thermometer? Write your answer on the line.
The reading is -12 °F
